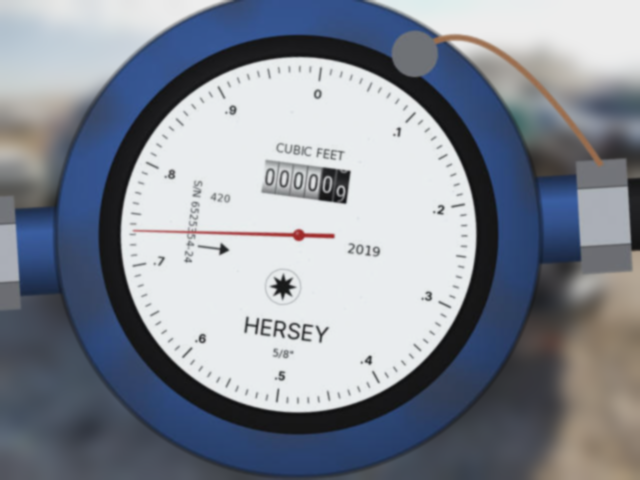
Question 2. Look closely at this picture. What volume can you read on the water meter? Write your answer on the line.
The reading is 8.73 ft³
